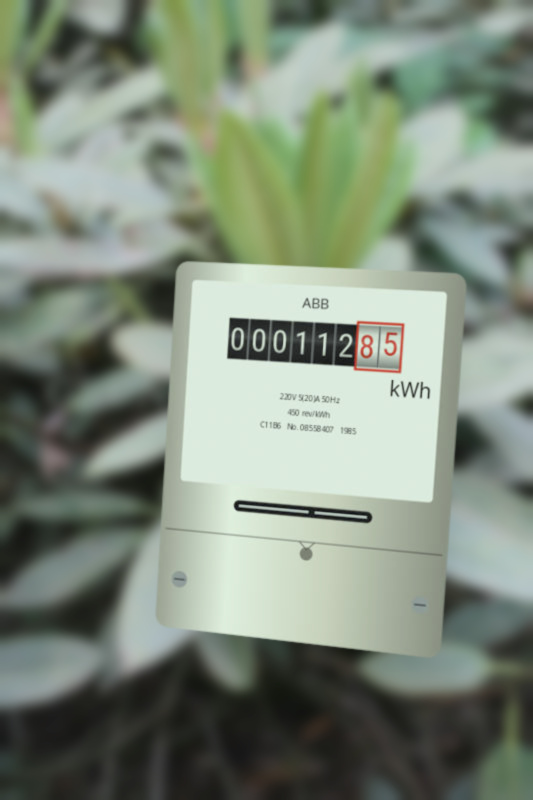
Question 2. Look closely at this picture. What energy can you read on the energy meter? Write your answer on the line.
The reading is 112.85 kWh
